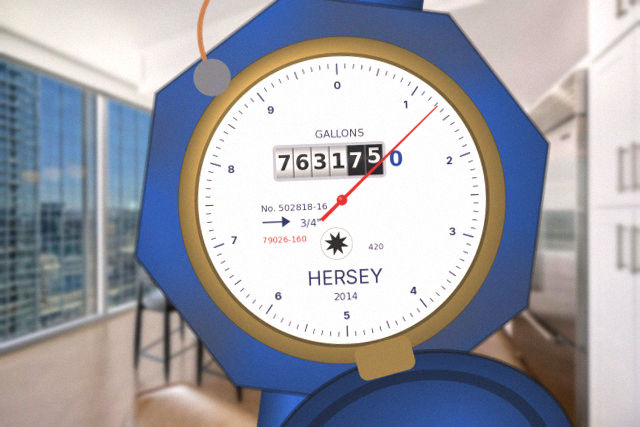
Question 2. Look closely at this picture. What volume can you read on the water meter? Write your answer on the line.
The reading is 7631751.3 gal
